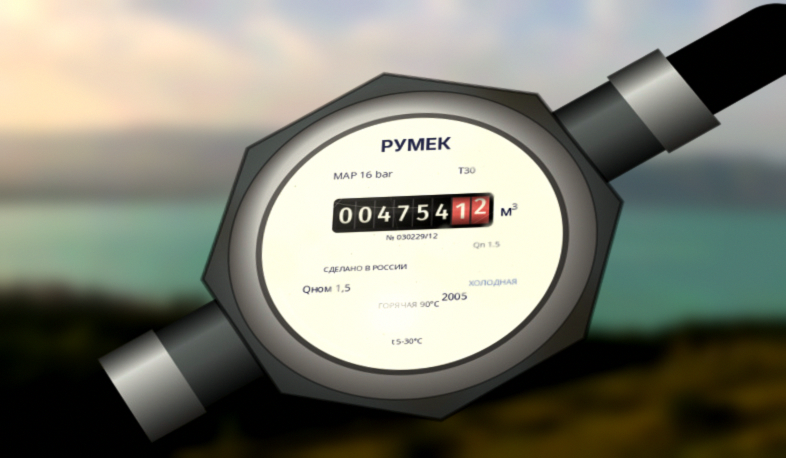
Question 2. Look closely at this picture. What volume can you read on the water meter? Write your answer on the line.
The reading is 4754.12 m³
